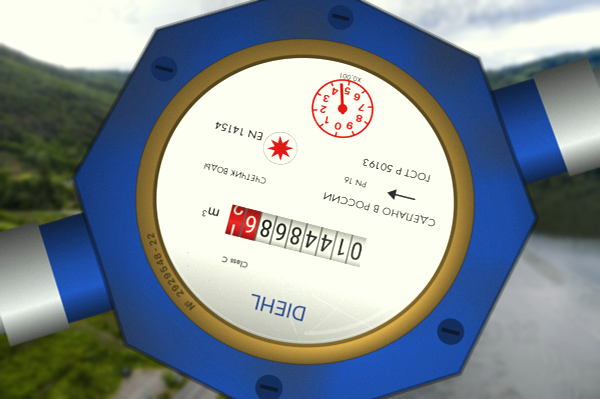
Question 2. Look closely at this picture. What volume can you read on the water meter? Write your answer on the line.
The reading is 144868.614 m³
